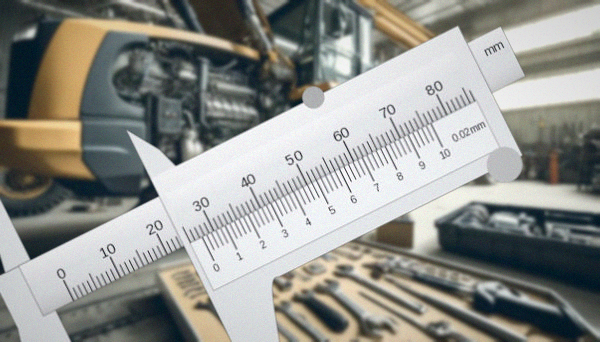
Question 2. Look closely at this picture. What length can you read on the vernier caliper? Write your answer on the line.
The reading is 27.5 mm
